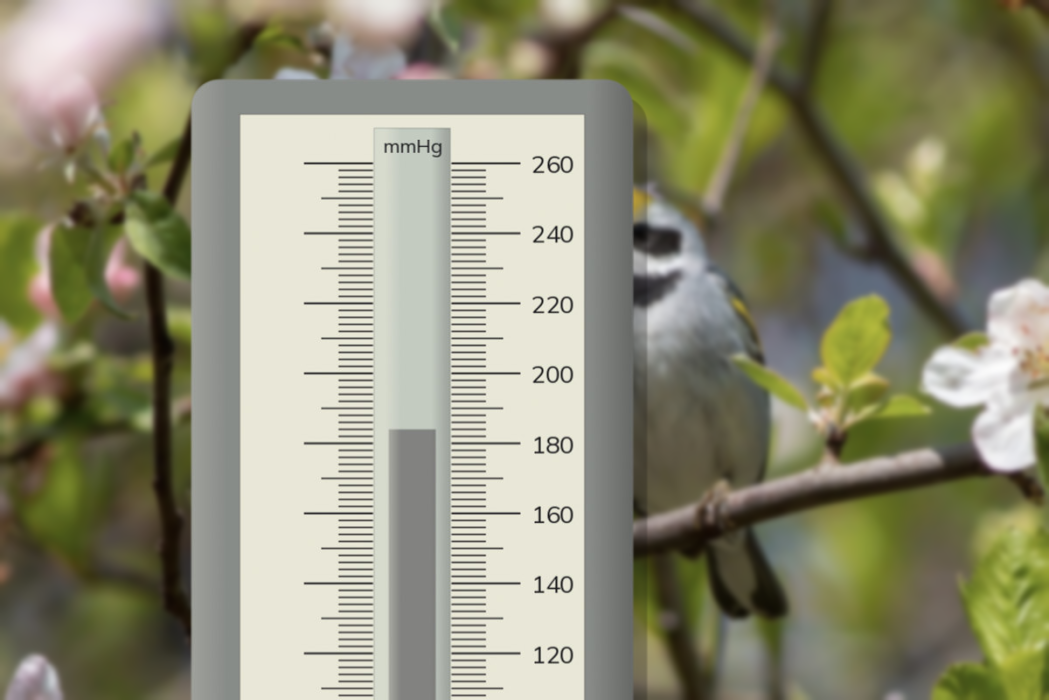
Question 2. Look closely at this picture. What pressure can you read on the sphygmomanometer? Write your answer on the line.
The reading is 184 mmHg
